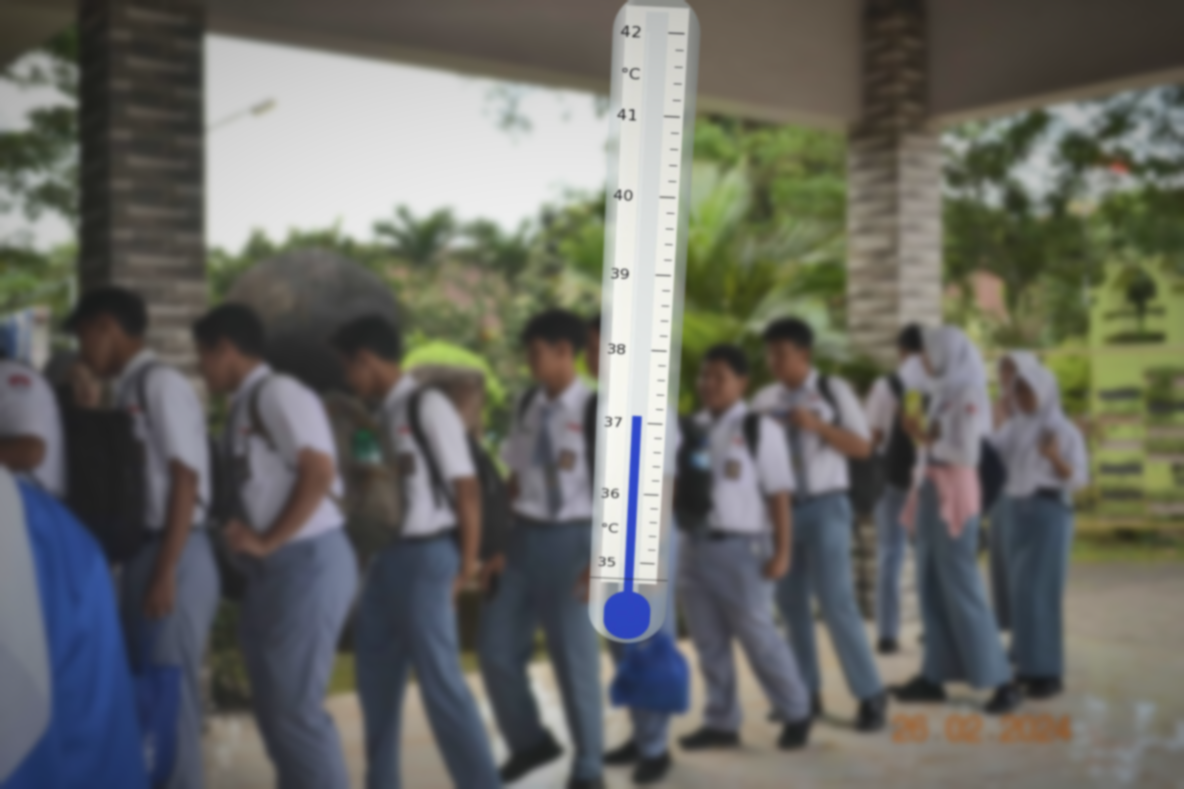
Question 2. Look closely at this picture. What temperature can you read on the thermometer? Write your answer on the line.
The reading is 37.1 °C
